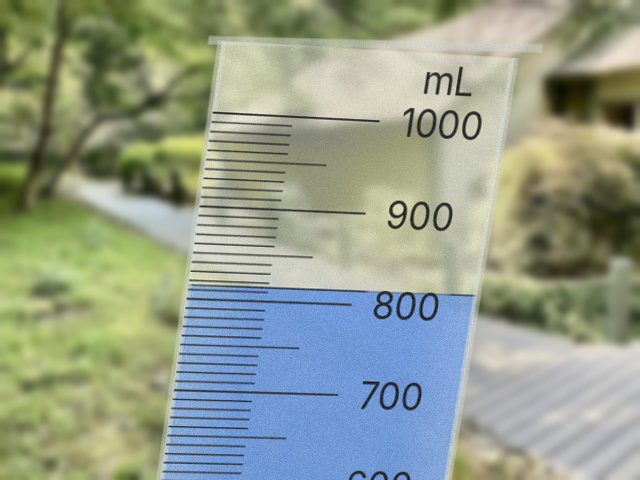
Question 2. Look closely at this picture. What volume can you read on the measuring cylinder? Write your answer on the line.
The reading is 815 mL
